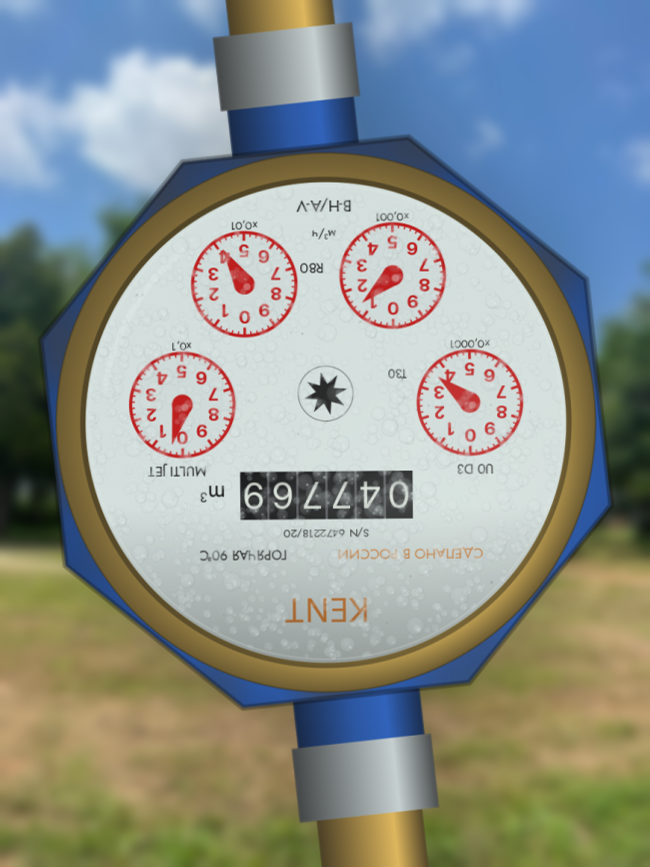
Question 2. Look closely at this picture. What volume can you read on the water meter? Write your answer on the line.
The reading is 47769.0413 m³
